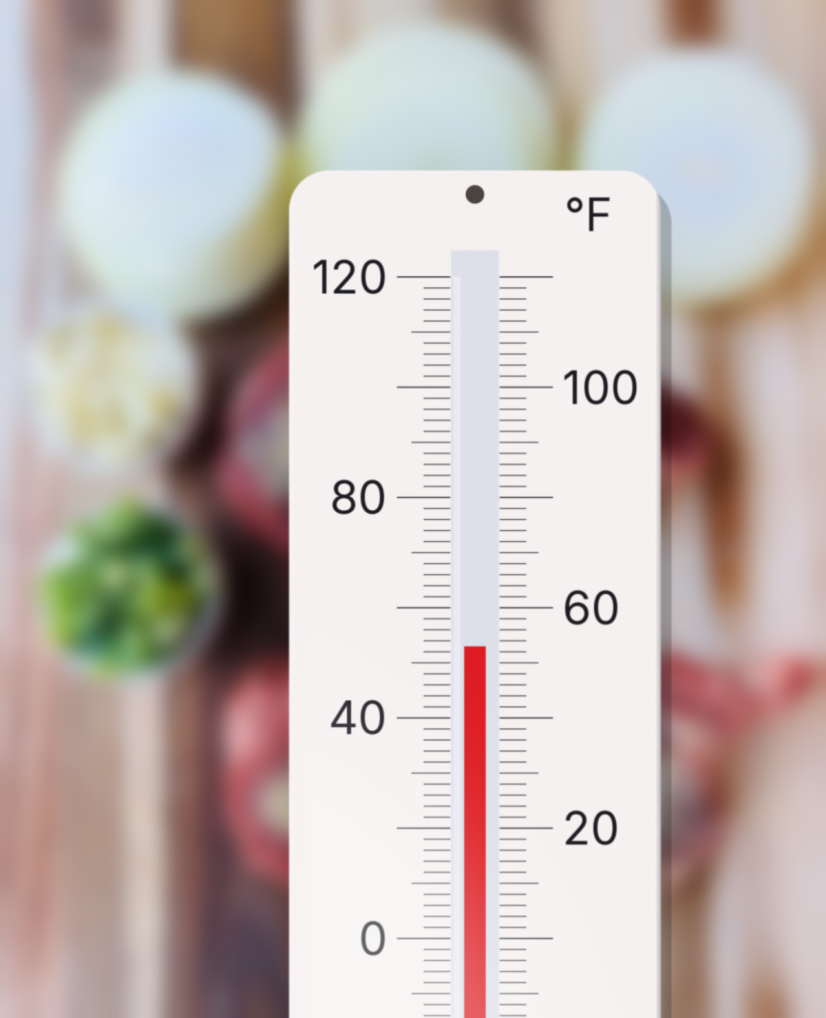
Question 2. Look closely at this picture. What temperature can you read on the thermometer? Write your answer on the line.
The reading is 53 °F
